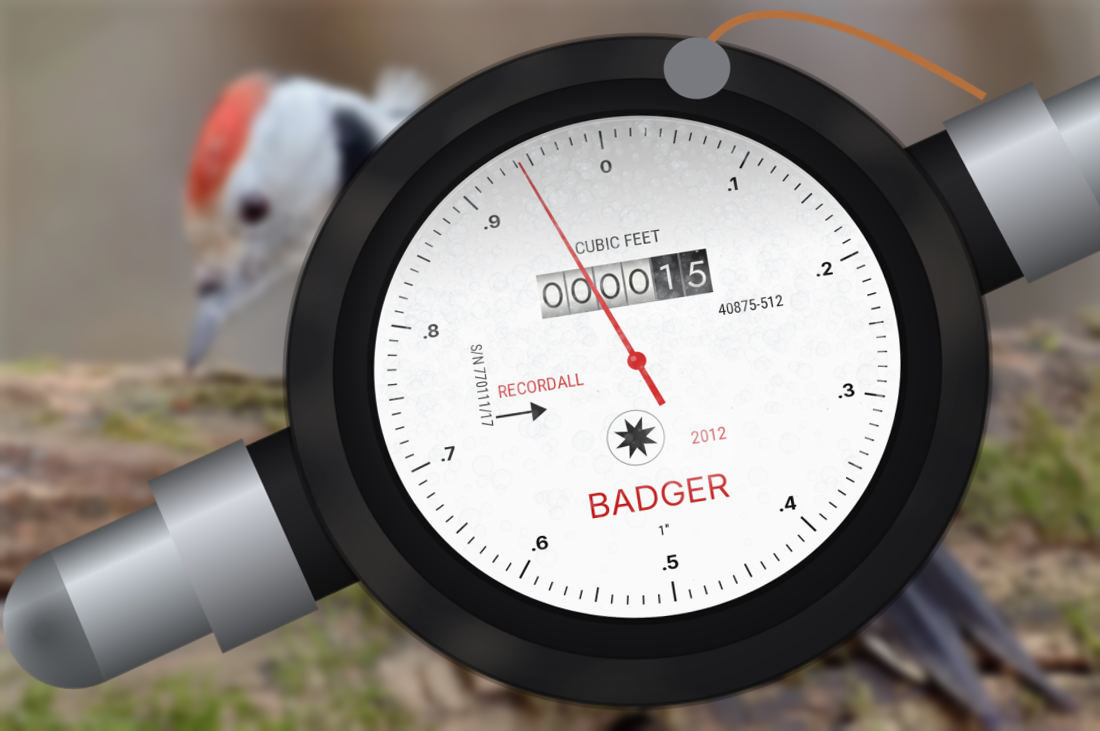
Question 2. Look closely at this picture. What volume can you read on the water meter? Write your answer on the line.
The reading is 14.94 ft³
